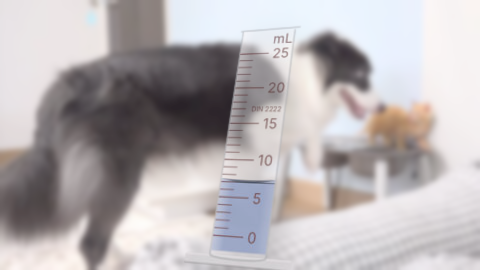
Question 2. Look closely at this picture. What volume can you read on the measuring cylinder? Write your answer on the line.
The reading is 7 mL
